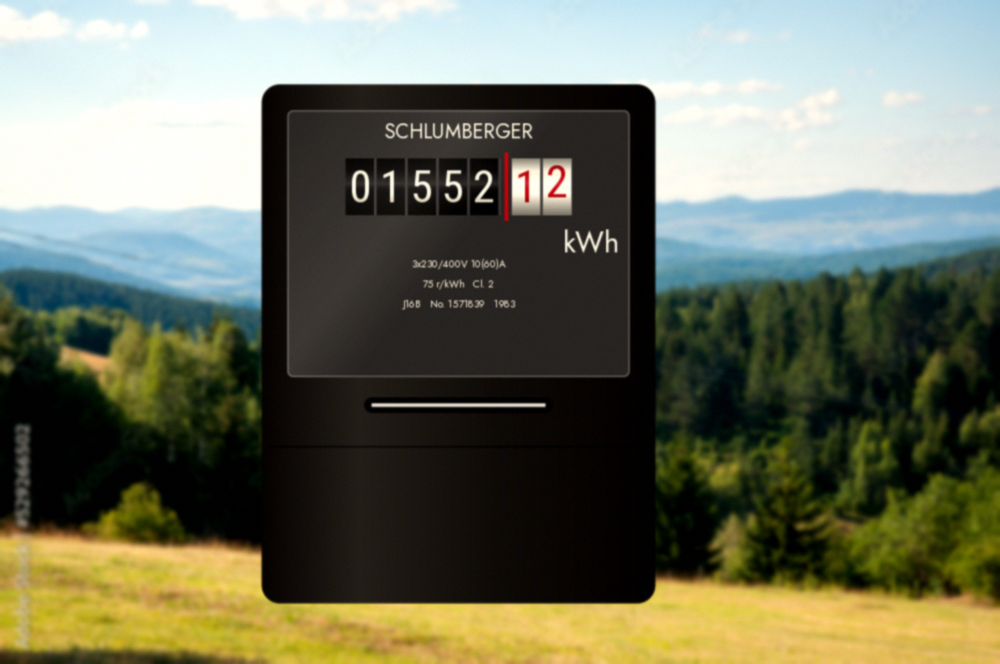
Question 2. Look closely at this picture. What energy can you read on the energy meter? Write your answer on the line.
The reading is 1552.12 kWh
